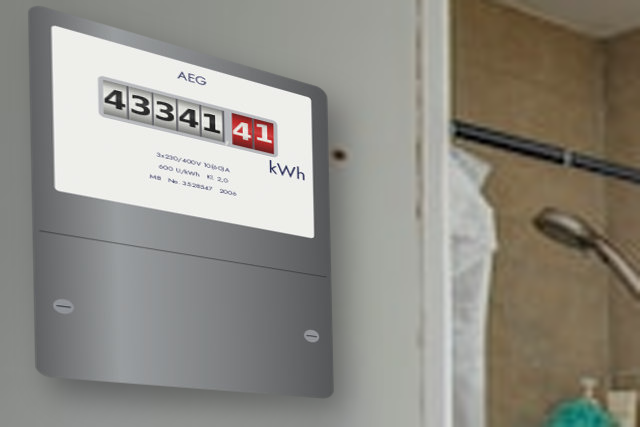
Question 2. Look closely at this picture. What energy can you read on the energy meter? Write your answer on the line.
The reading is 43341.41 kWh
